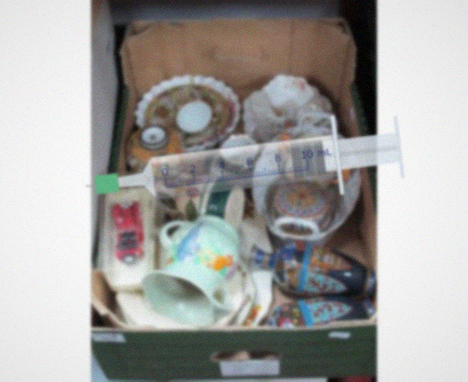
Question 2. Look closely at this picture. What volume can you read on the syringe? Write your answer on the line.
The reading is 9 mL
